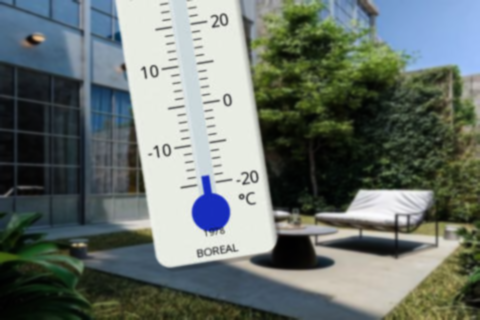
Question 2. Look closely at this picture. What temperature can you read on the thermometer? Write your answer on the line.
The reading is -18 °C
